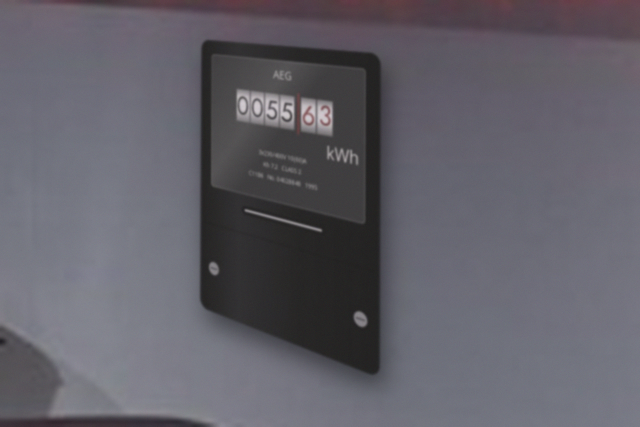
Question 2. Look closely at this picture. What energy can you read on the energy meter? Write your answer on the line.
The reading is 55.63 kWh
